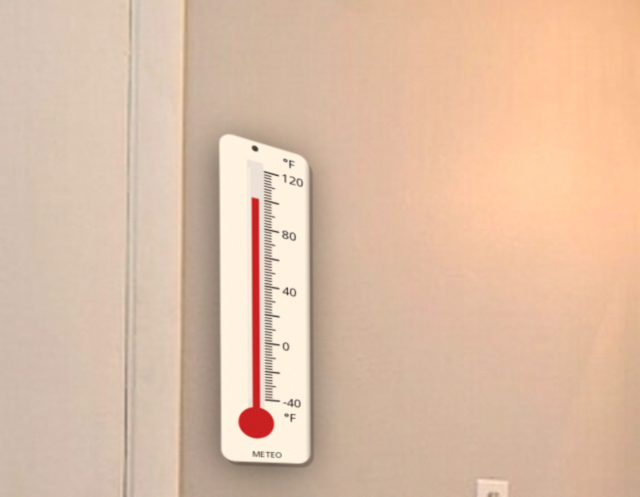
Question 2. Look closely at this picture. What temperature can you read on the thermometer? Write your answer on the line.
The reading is 100 °F
